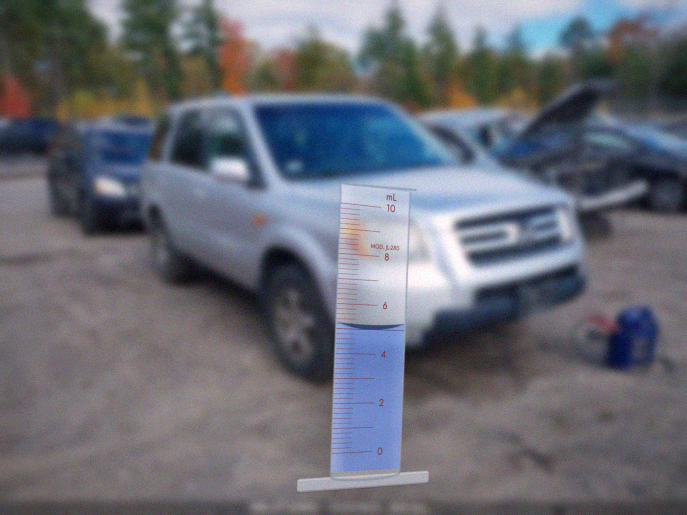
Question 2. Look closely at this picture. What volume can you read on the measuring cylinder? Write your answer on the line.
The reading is 5 mL
